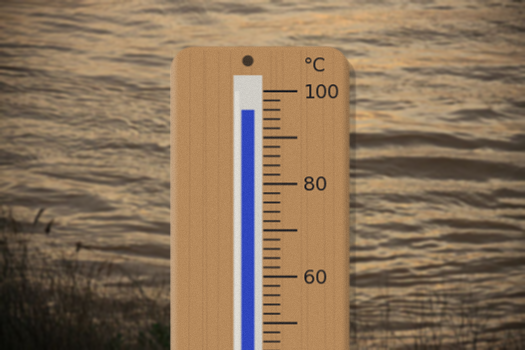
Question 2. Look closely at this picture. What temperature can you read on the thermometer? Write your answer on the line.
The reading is 96 °C
